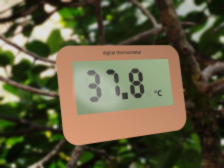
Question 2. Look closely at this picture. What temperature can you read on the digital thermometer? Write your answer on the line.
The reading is 37.8 °C
